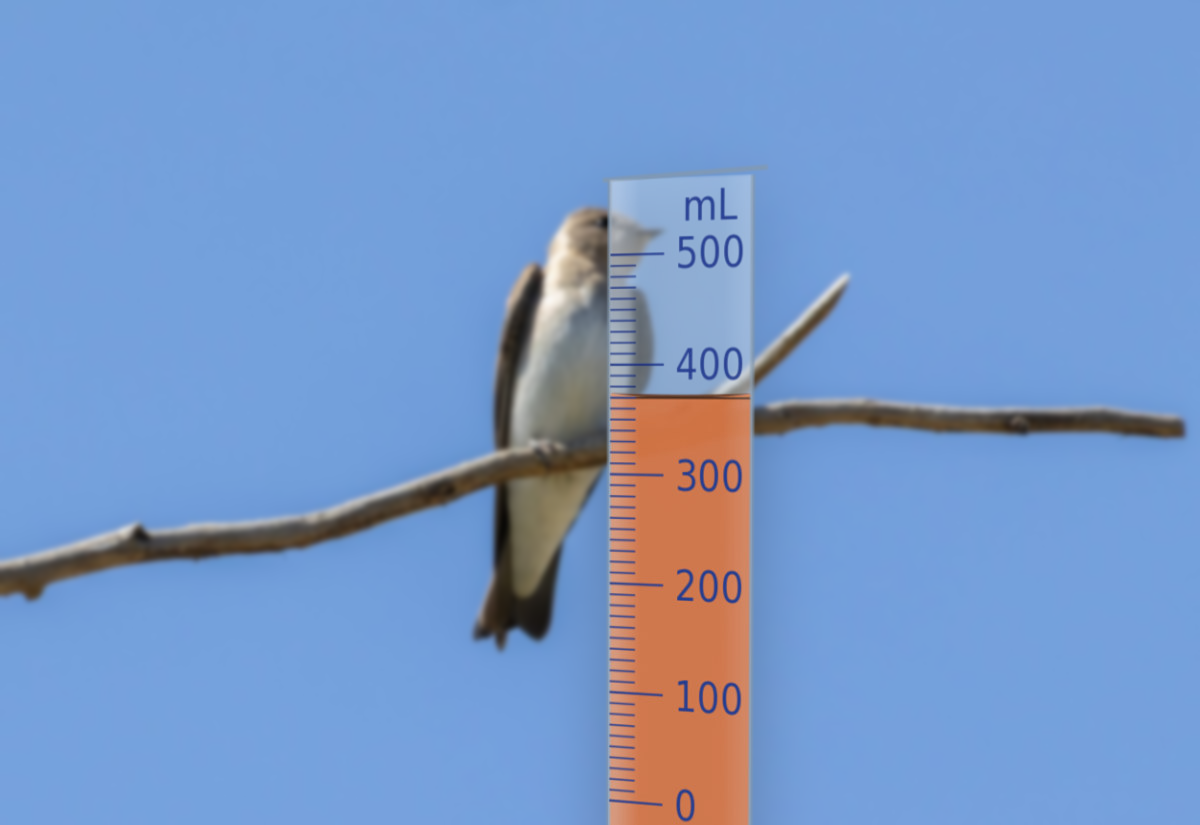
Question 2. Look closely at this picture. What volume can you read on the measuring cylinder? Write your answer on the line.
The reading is 370 mL
